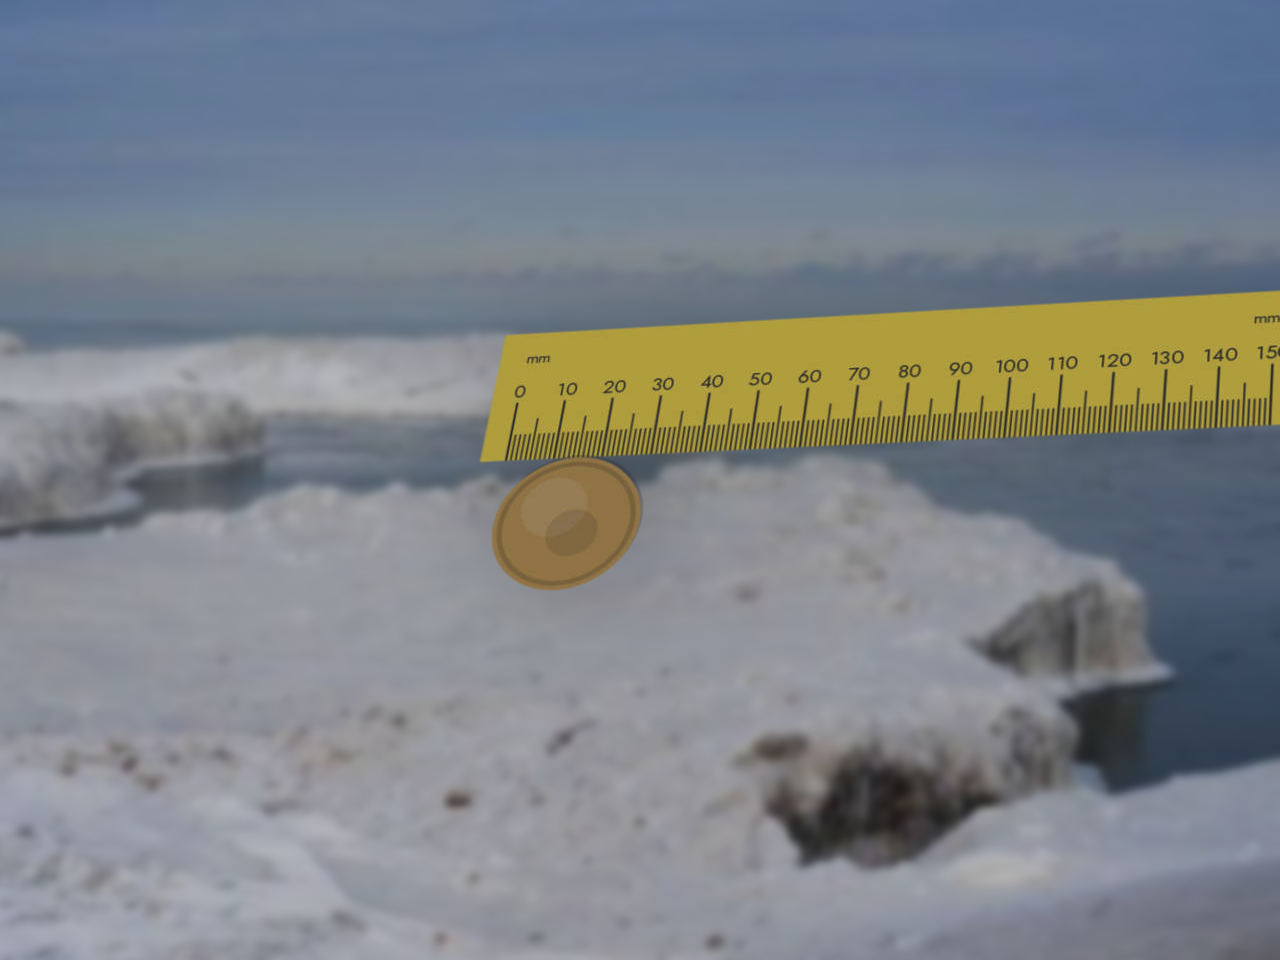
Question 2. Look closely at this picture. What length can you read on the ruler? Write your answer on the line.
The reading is 30 mm
